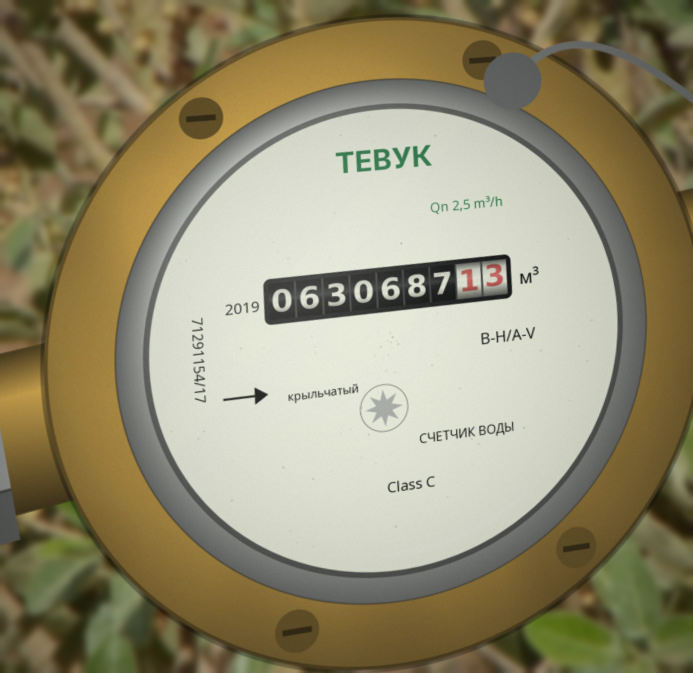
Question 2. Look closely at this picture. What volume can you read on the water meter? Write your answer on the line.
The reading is 630687.13 m³
